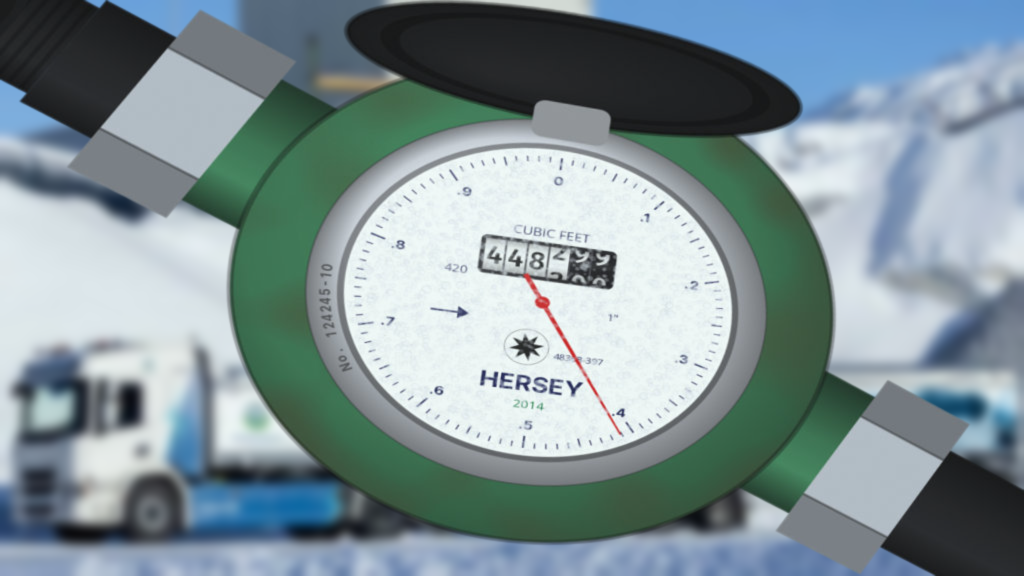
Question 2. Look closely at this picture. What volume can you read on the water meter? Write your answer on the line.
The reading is 448299.41 ft³
